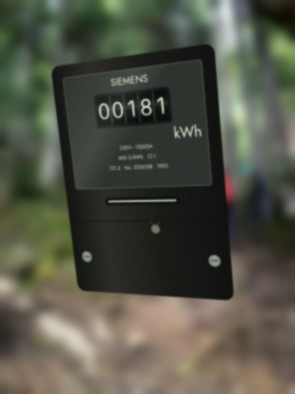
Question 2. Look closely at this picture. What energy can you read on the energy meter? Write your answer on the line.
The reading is 181 kWh
